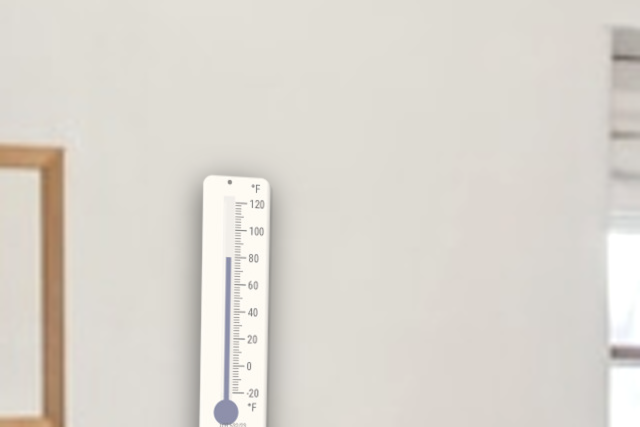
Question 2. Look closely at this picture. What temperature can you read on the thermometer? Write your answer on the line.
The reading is 80 °F
